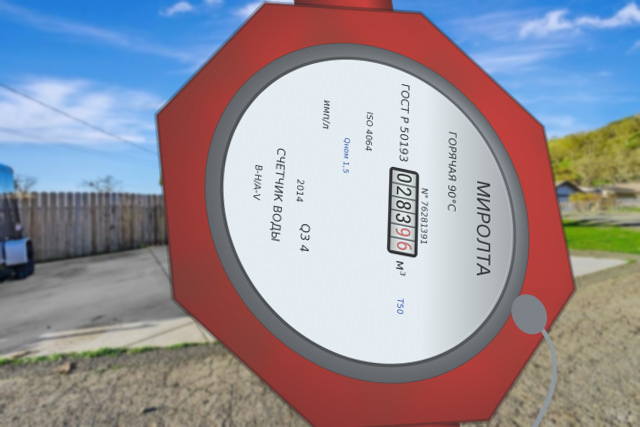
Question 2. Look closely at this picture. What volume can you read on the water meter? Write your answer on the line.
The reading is 283.96 m³
